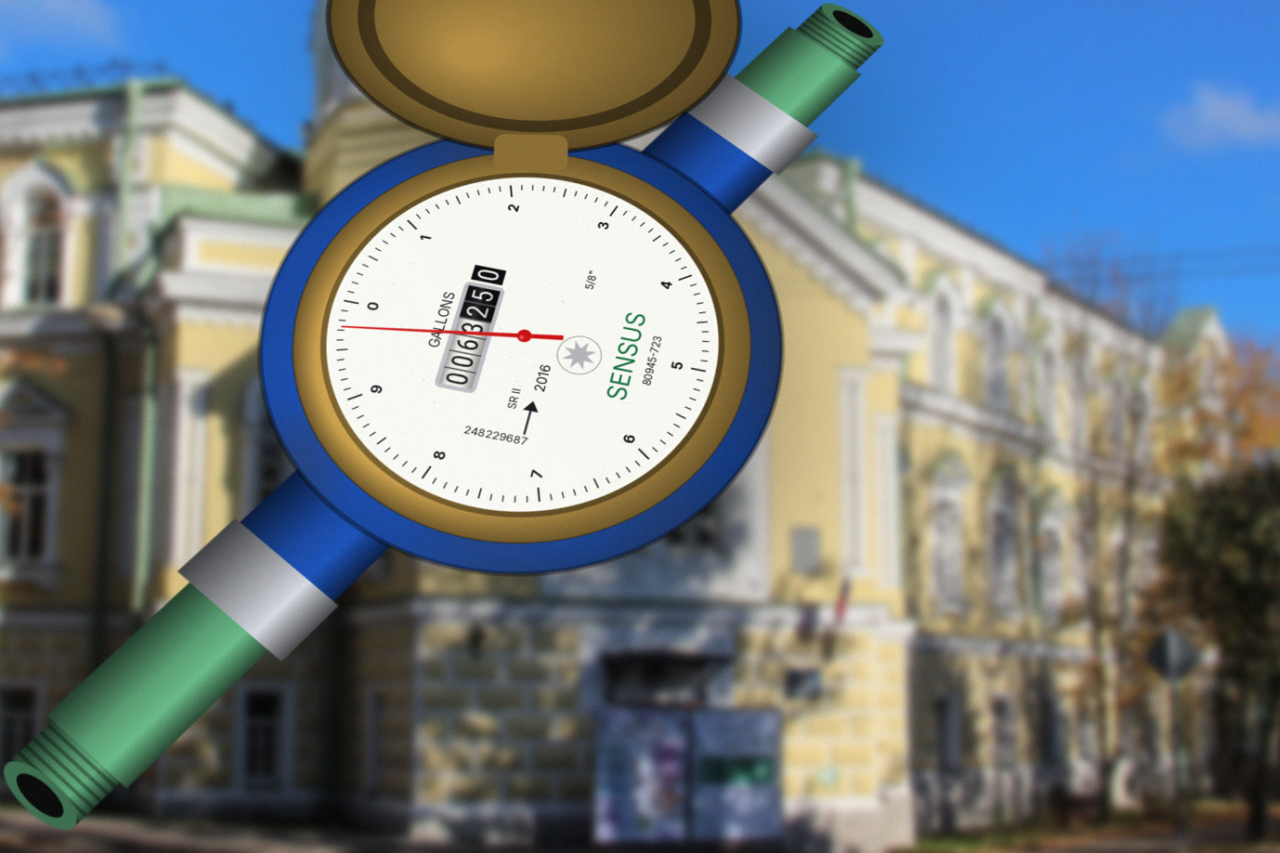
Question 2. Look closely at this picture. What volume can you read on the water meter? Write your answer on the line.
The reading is 63249.7 gal
